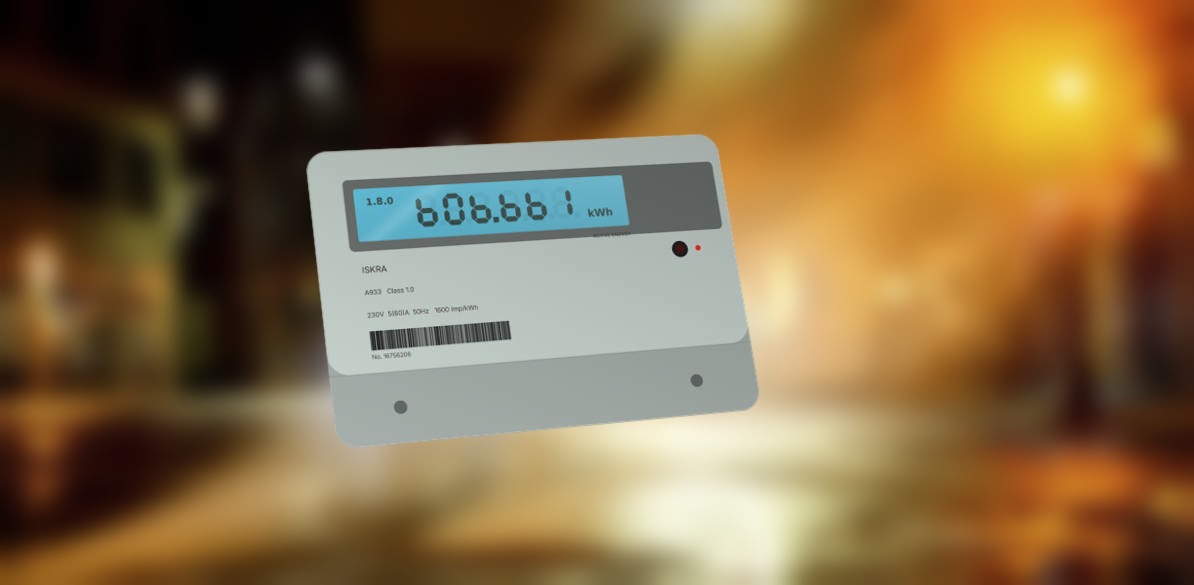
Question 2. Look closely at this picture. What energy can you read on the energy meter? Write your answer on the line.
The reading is 606.661 kWh
